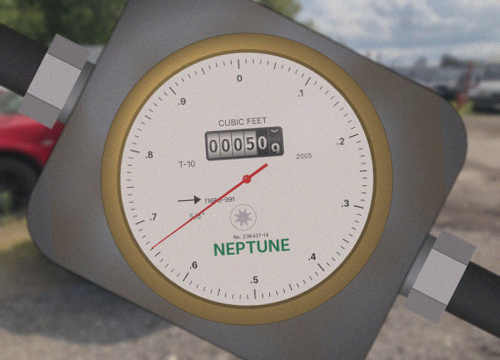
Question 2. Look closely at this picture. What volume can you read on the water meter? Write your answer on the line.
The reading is 508.66 ft³
